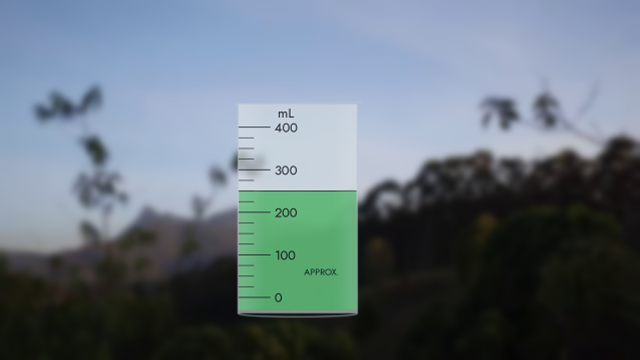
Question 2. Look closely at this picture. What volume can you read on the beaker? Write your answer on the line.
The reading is 250 mL
